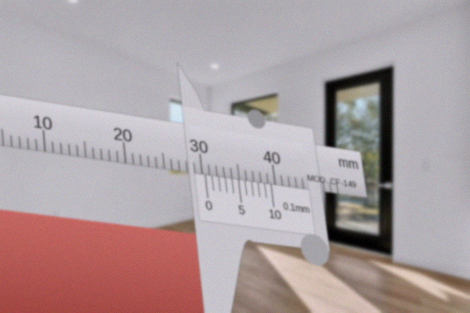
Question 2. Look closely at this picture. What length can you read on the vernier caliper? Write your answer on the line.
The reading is 30.4 mm
